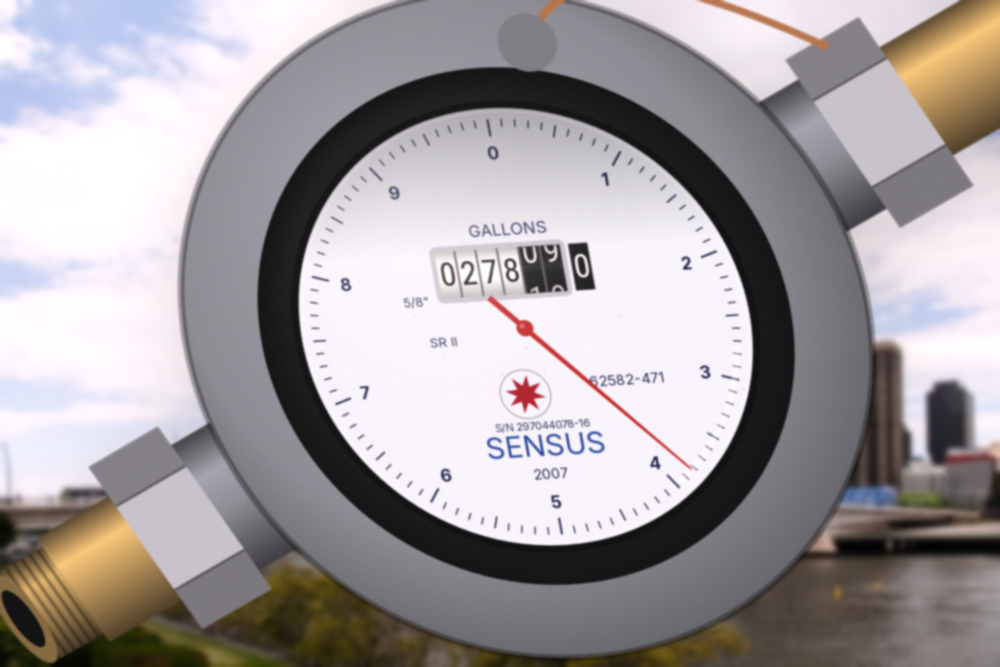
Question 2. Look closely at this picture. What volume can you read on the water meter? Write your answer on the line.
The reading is 278093.8 gal
